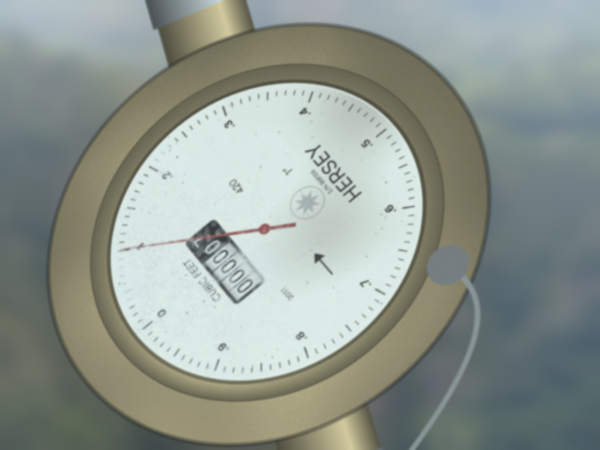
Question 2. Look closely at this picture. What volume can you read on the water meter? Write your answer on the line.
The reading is 7.10 ft³
